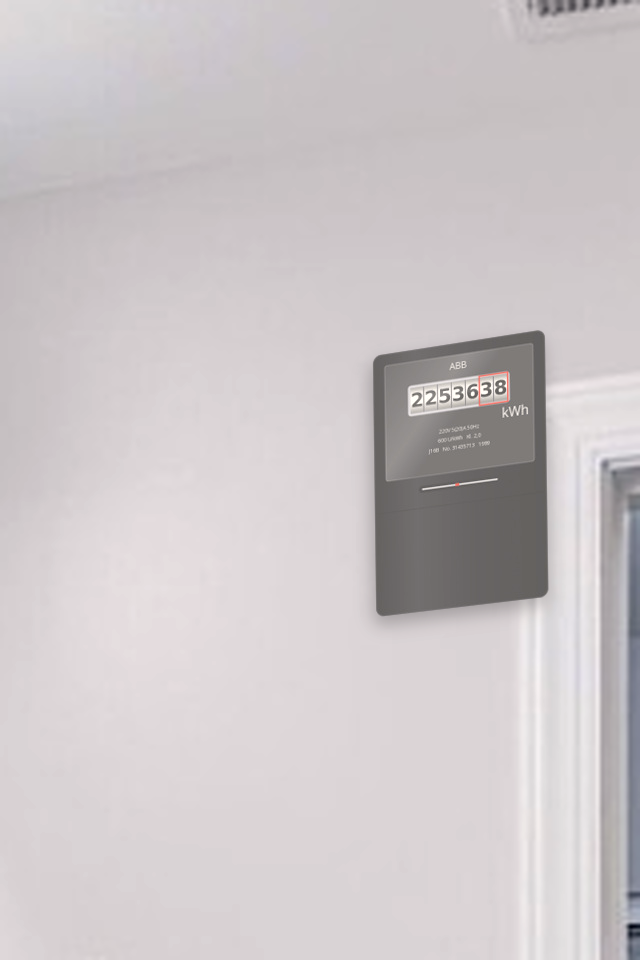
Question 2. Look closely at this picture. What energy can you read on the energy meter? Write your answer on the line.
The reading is 22536.38 kWh
